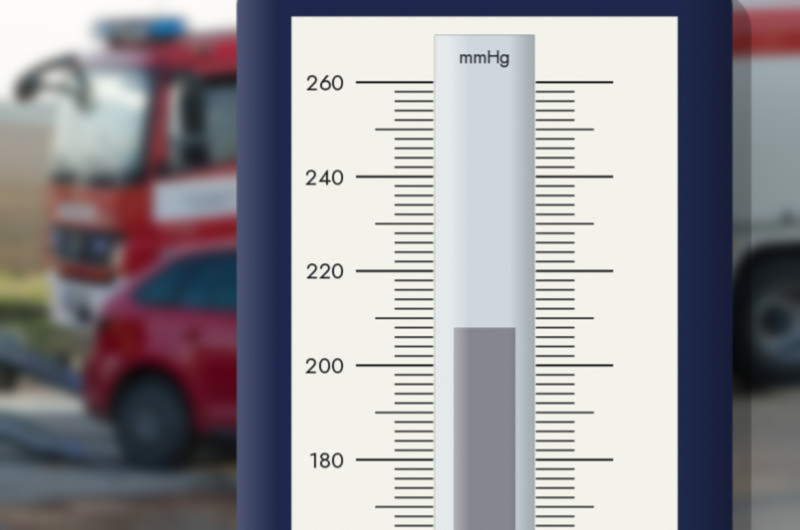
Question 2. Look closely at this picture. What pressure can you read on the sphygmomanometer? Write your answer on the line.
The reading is 208 mmHg
